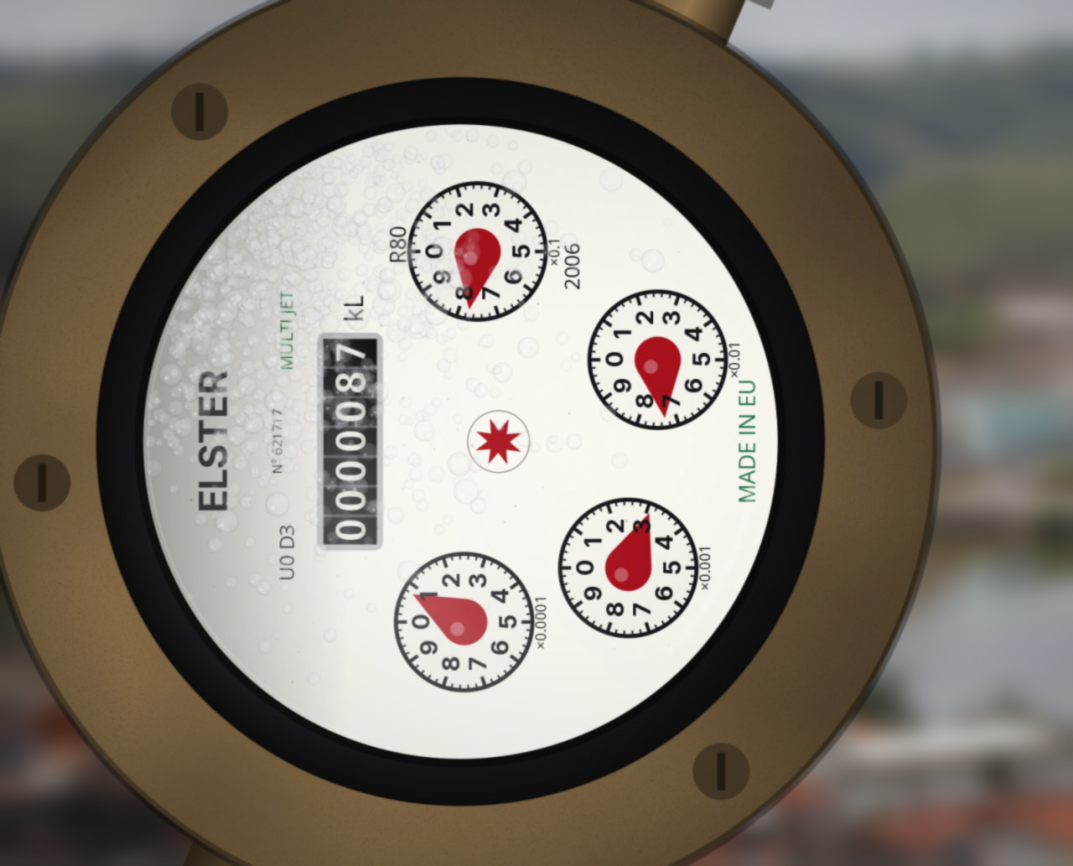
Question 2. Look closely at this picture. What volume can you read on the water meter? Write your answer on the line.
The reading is 87.7730 kL
